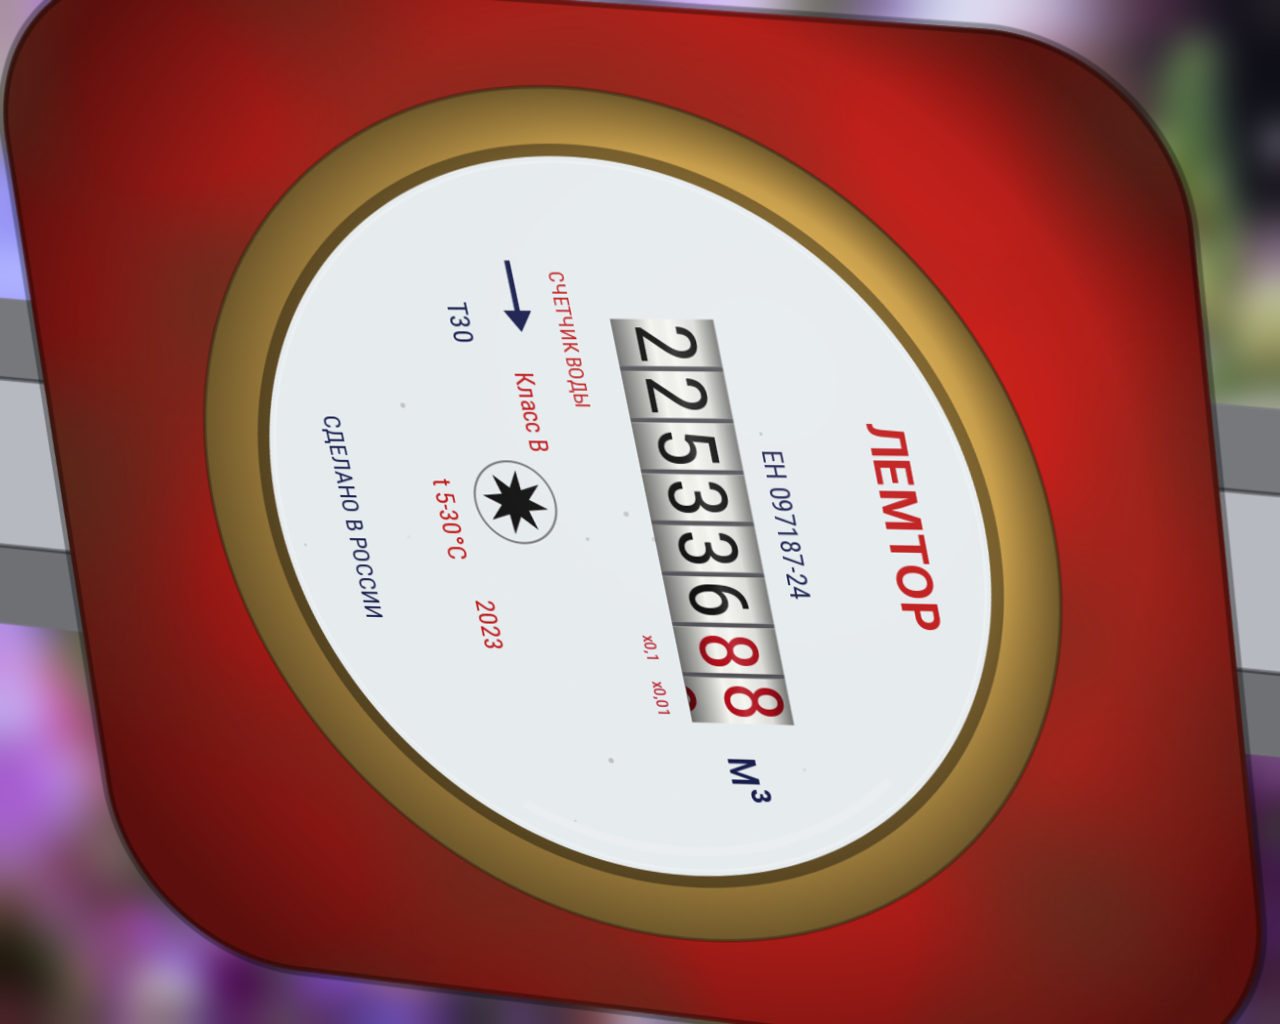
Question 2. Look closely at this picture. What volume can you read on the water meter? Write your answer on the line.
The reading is 225336.88 m³
